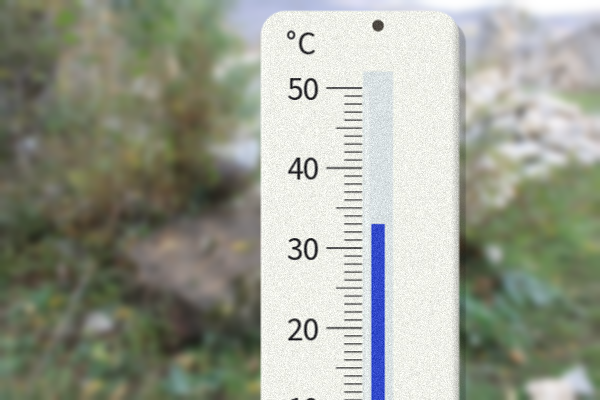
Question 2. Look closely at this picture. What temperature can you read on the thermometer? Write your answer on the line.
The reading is 33 °C
